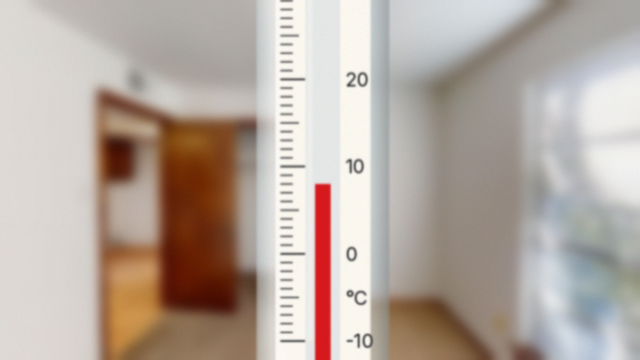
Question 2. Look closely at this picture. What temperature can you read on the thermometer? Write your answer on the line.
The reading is 8 °C
